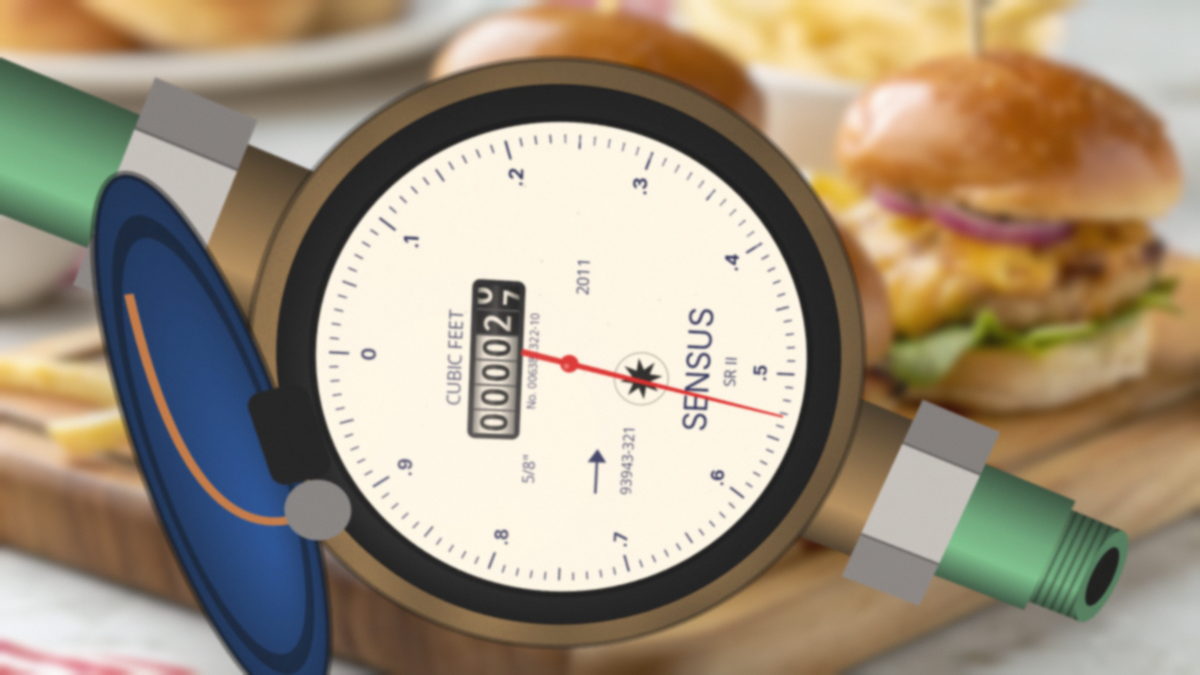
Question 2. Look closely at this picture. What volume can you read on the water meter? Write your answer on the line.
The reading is 26.53 ft³
